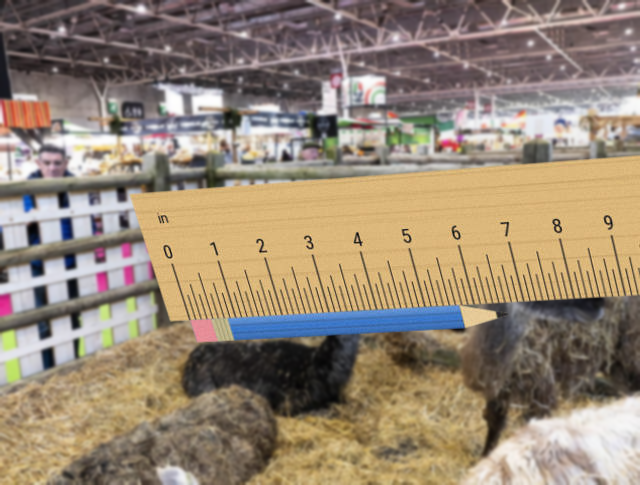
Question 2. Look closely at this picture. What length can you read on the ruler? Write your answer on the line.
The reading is 6.625 in
